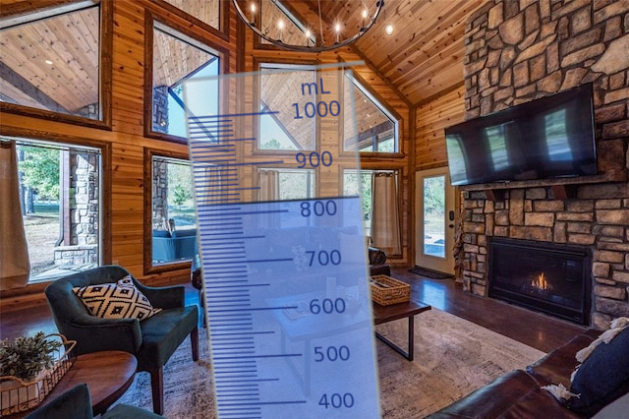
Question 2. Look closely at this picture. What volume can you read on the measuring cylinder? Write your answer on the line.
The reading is 820 mL
